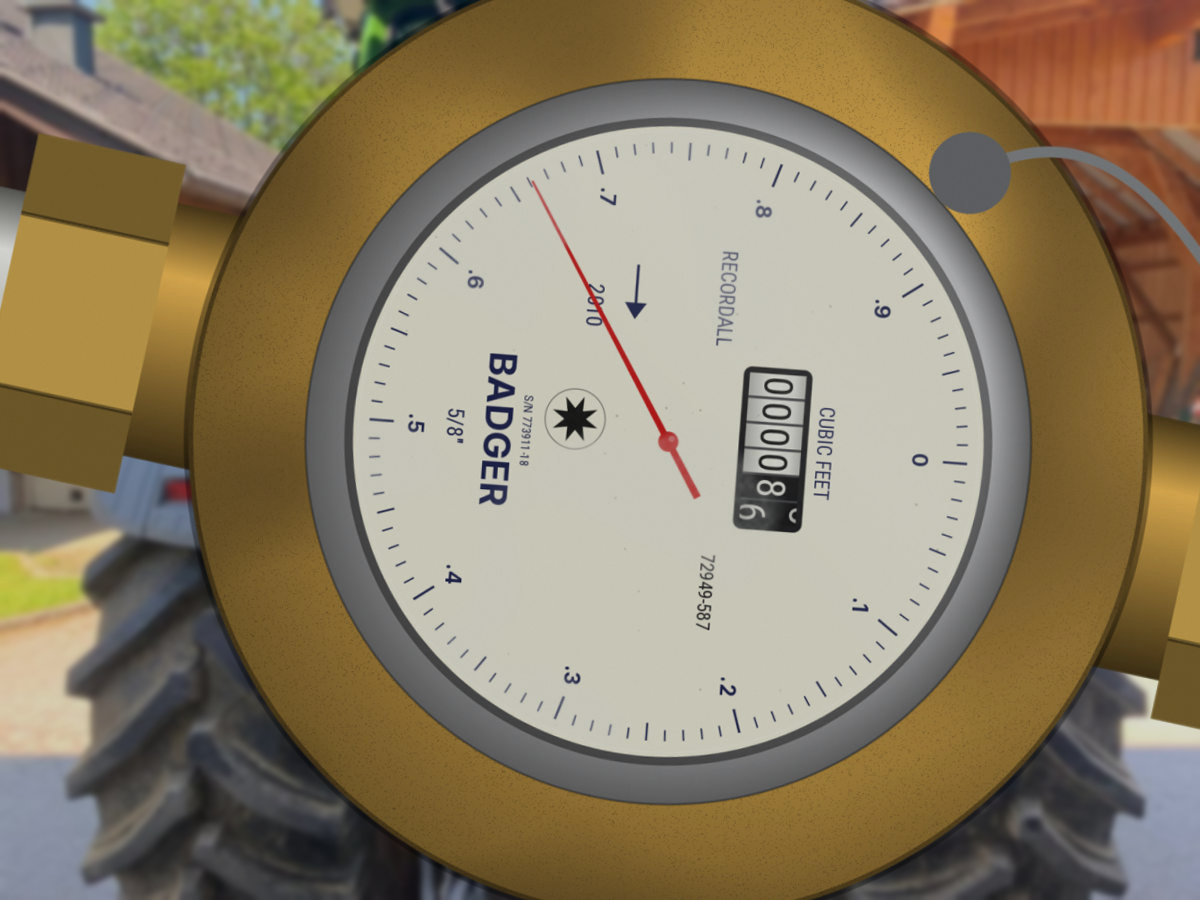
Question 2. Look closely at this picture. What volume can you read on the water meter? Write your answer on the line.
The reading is 85.66 ft³
